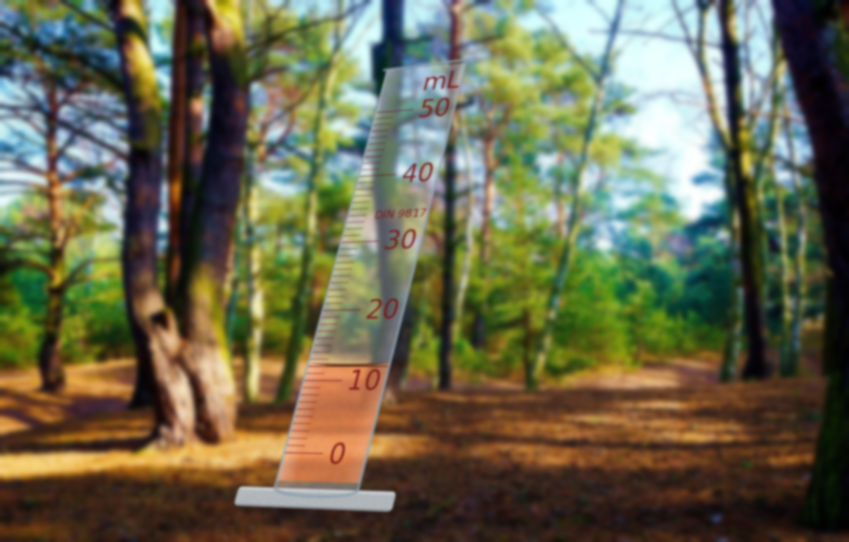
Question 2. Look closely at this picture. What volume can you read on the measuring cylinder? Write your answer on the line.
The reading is 12 mL
